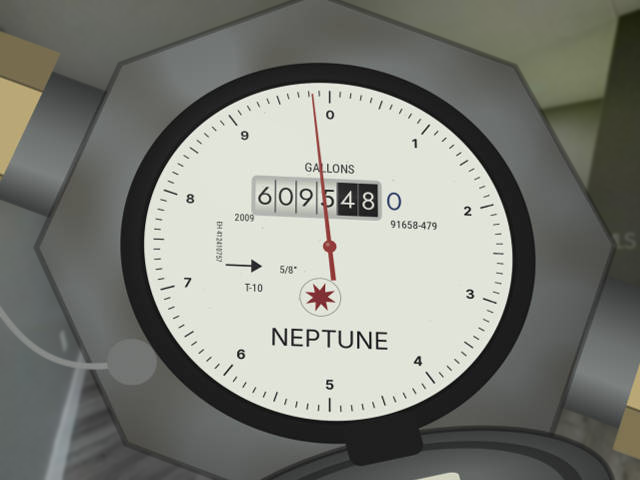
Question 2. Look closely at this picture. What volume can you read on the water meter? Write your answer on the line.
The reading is 6095479.8 gal
